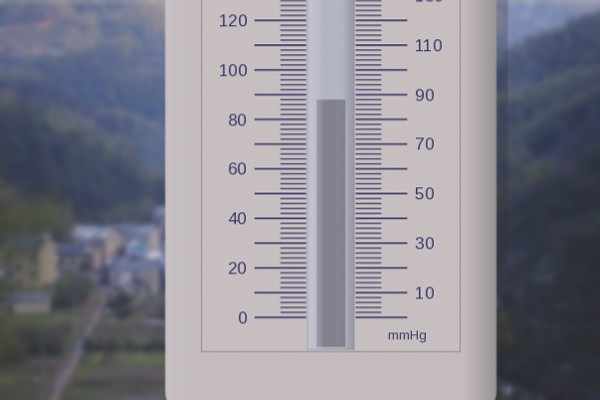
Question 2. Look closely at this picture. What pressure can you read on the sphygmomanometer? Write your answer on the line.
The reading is 88 mmHg
